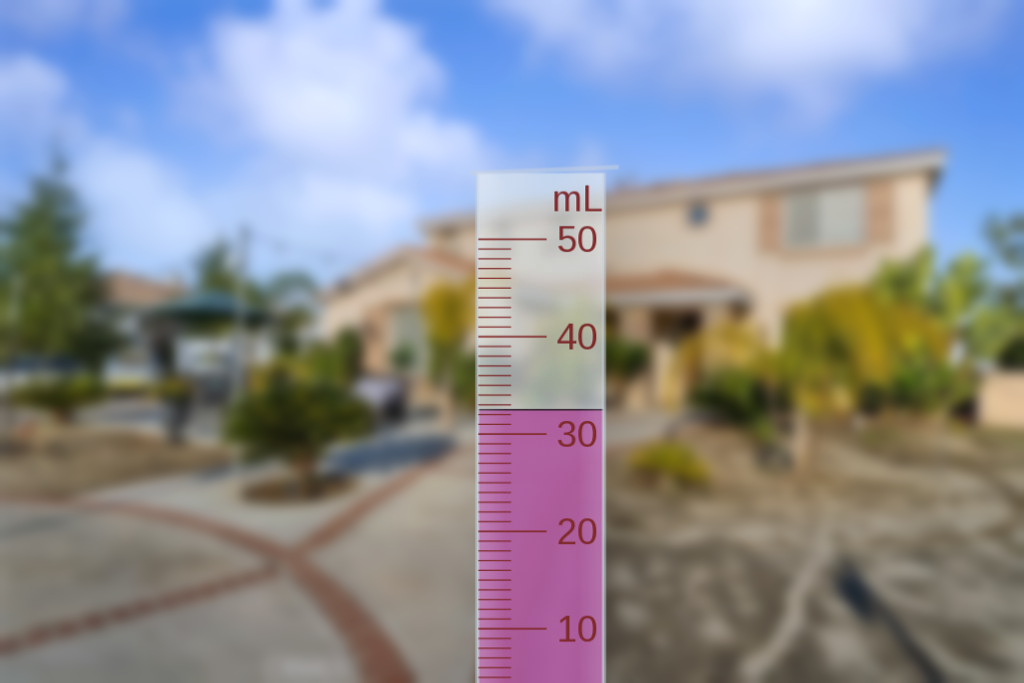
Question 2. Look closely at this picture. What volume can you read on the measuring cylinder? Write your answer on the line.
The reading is 32.5 mL
